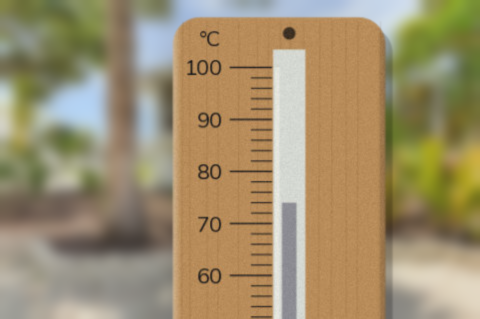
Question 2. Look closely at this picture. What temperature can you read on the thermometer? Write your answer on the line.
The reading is 74 °C
